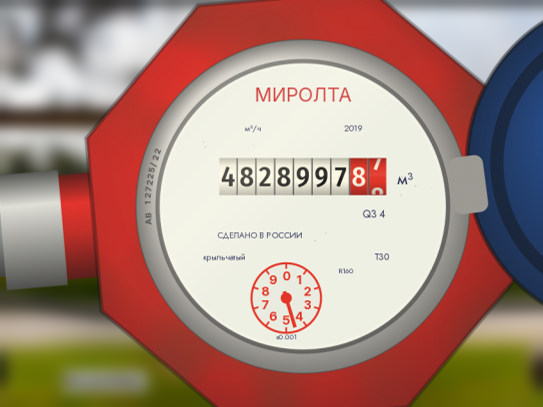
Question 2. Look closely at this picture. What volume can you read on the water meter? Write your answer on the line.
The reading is 4828997.874 m³
